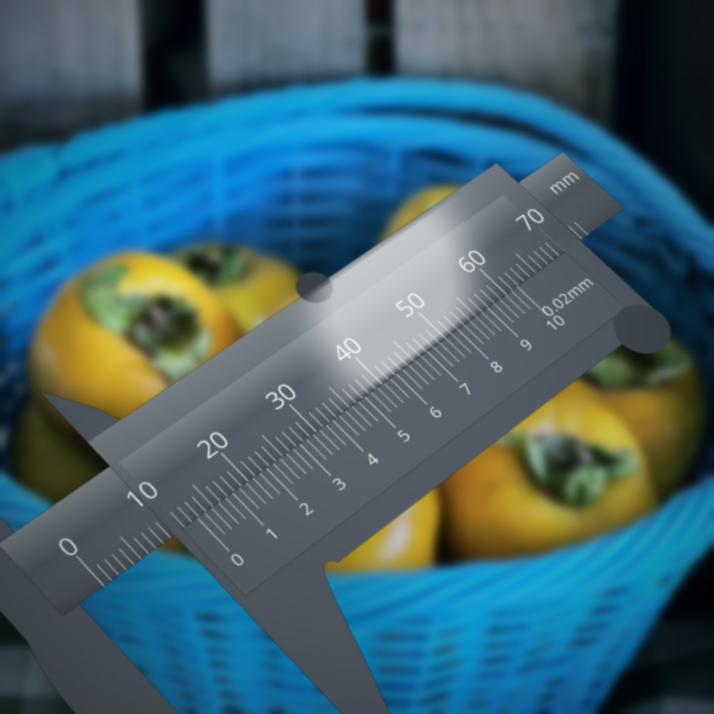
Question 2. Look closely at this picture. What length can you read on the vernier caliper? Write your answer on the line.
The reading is 12.8 mm
